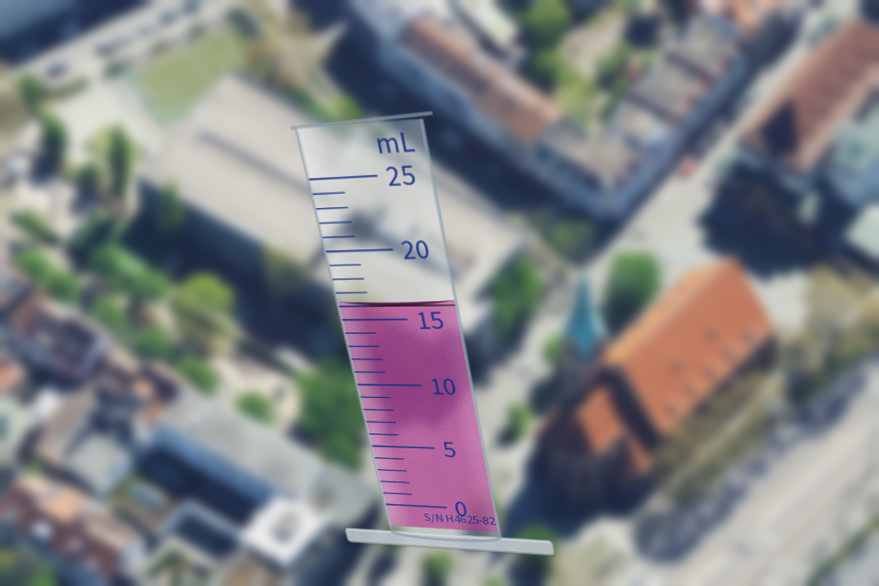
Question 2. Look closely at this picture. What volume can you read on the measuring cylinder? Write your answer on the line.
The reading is 16 mL
